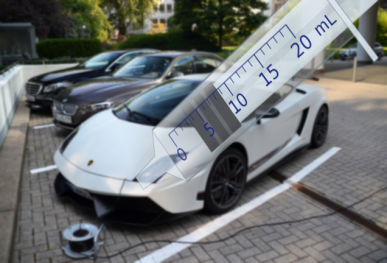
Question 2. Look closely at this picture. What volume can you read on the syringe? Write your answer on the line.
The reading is 3.5 mL
